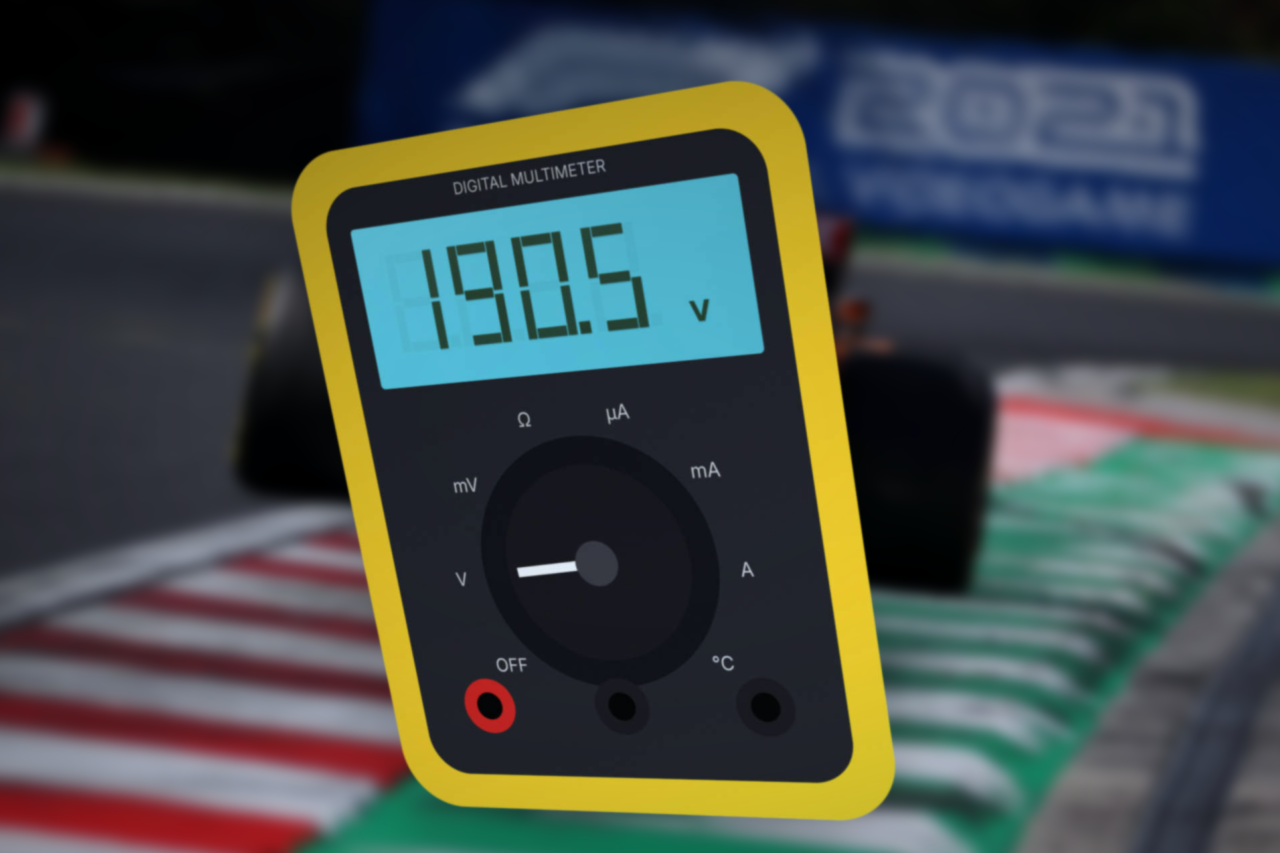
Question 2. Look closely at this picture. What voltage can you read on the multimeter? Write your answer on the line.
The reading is 190.5 V
